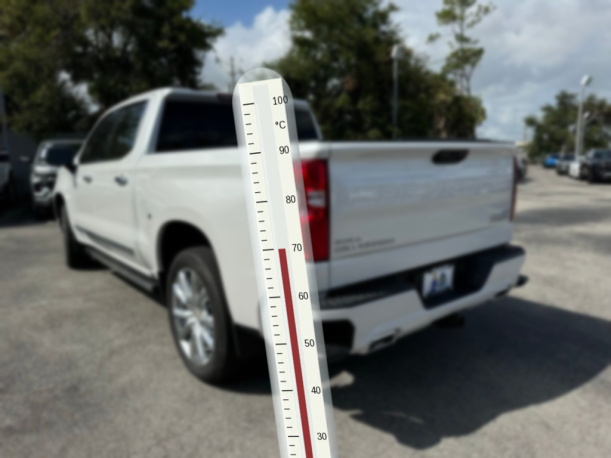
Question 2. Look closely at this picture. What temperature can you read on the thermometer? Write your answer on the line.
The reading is 70 °C
